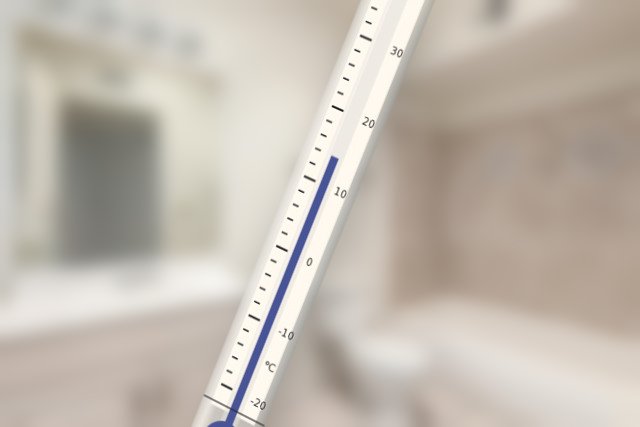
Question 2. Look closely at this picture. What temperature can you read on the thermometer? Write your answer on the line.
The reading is 14 °C
